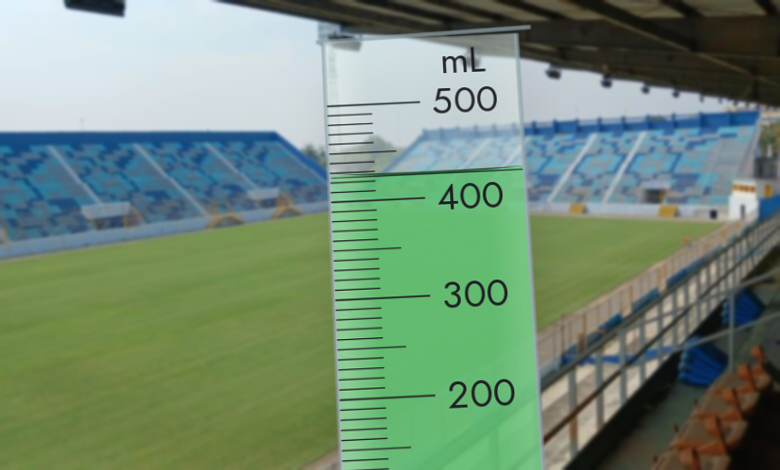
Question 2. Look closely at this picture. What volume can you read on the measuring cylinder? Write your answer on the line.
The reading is 425 mL
